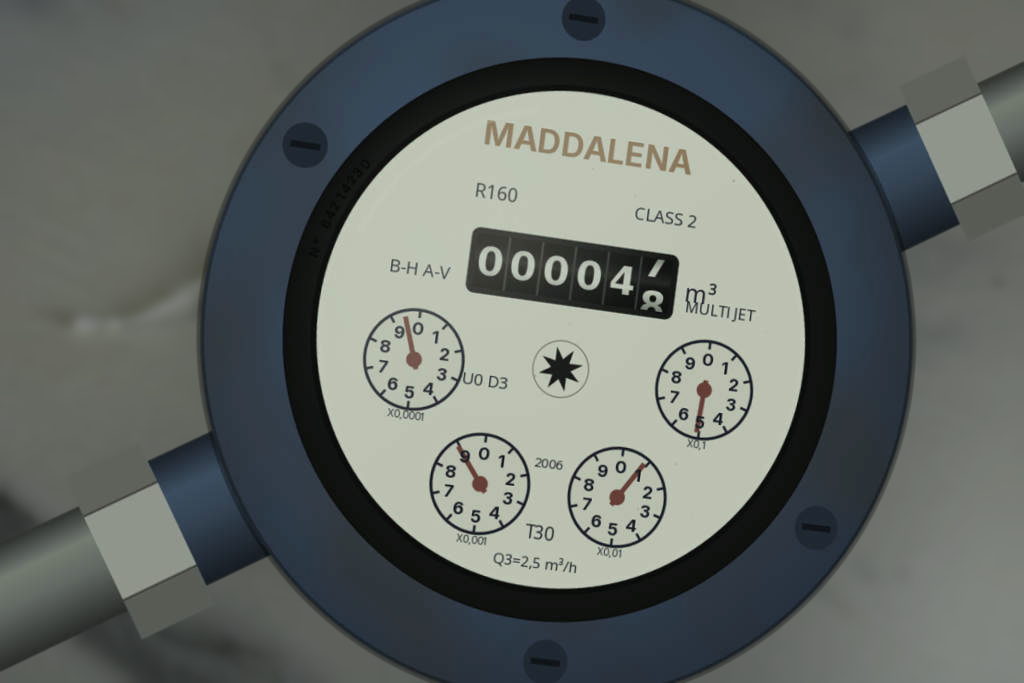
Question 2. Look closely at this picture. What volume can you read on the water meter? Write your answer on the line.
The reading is 47.5089 m³
